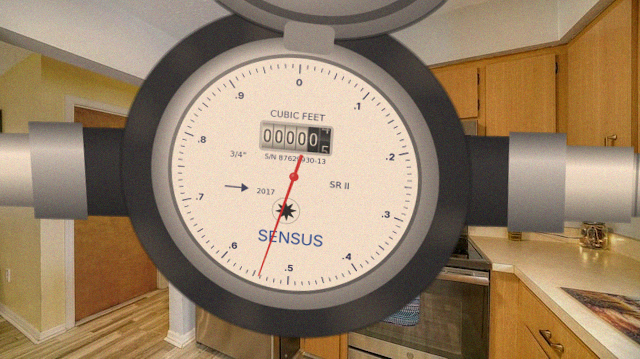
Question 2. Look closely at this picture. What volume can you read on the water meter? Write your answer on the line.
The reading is 4.54 ft³
